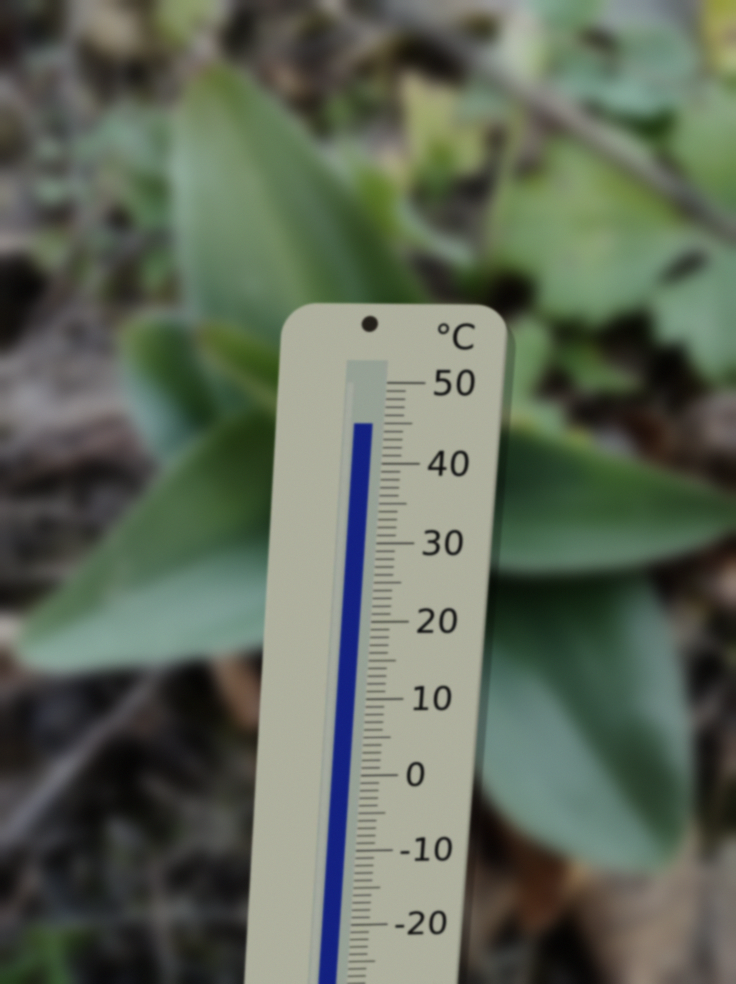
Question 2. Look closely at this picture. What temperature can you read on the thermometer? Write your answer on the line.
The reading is 45 °C
